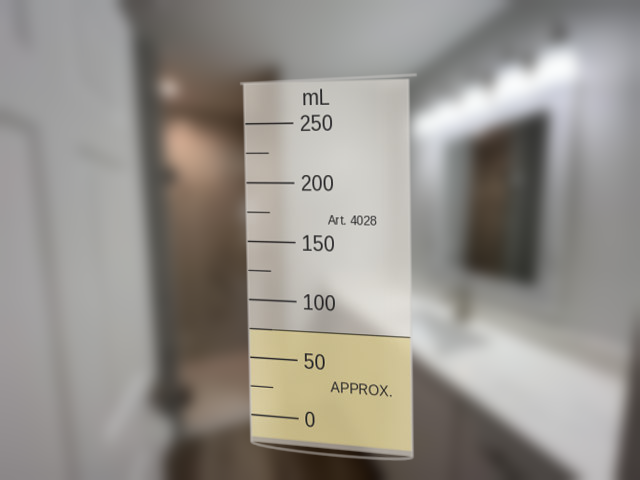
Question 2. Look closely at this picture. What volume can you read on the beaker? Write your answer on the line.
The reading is 75 mL
